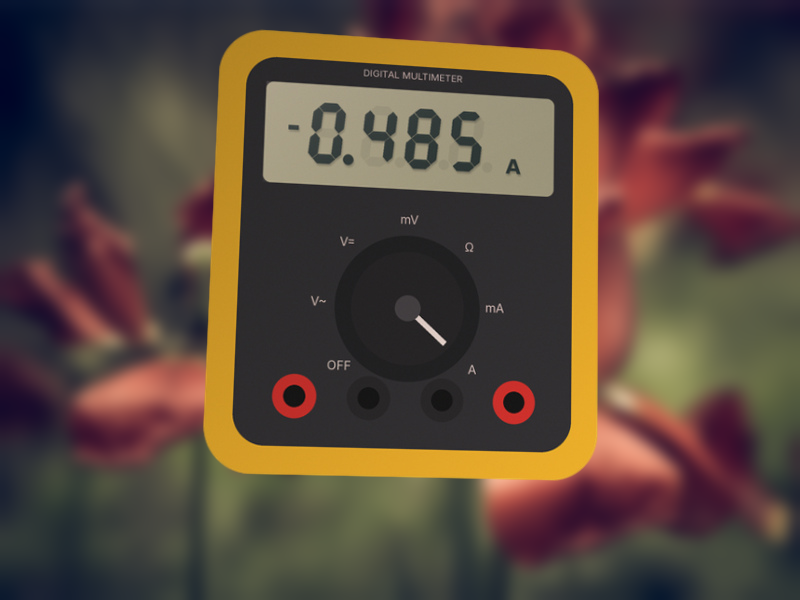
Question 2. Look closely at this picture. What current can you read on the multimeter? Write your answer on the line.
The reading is -0.485 A
